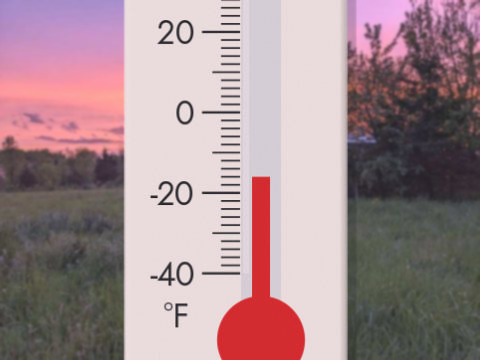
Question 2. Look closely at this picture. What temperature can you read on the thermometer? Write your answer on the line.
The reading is -16 °F
